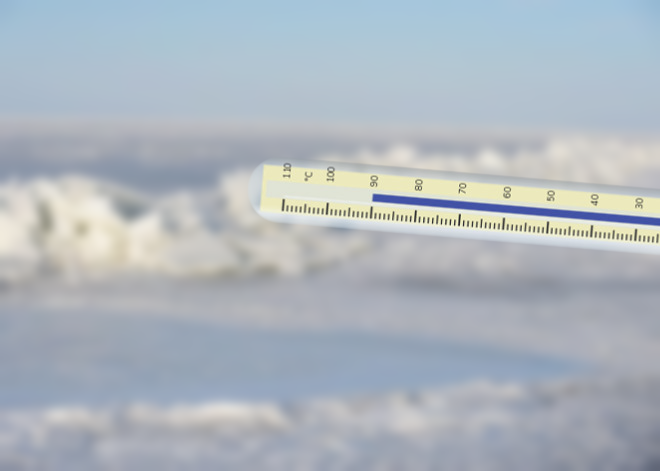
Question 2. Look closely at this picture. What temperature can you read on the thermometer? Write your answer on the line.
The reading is 90 °C
